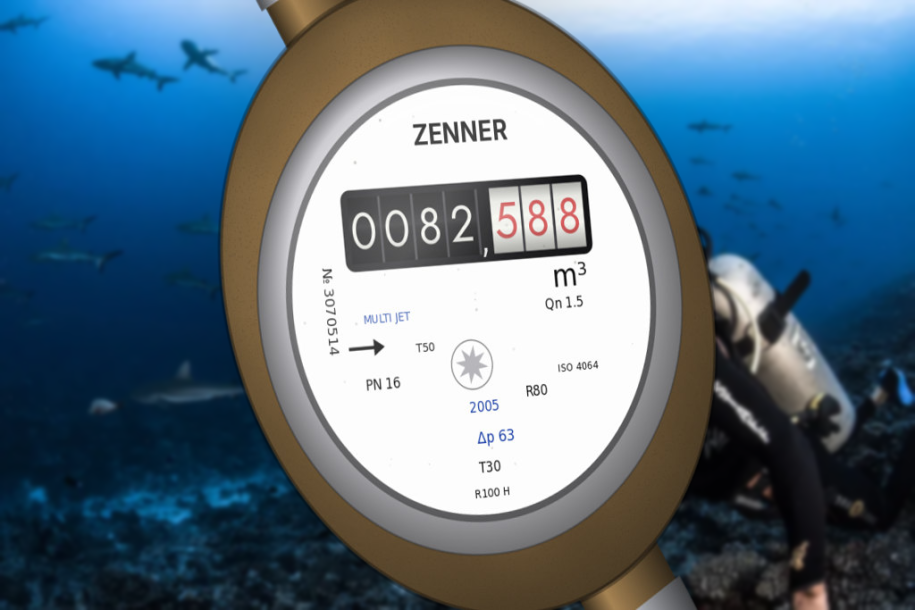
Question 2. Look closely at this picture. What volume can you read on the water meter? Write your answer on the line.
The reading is 82.588 m³
